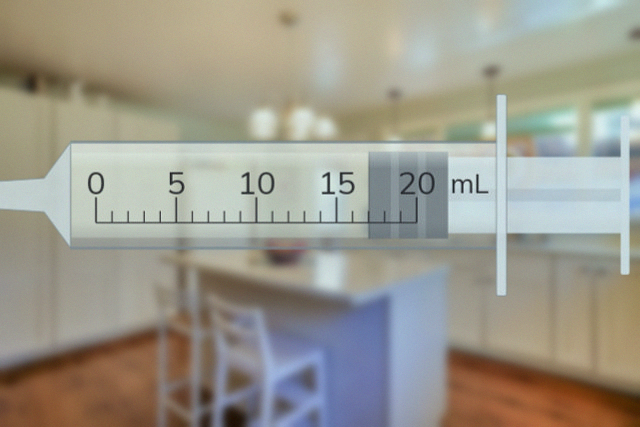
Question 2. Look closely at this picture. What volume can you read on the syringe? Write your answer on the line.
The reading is 17 mL
